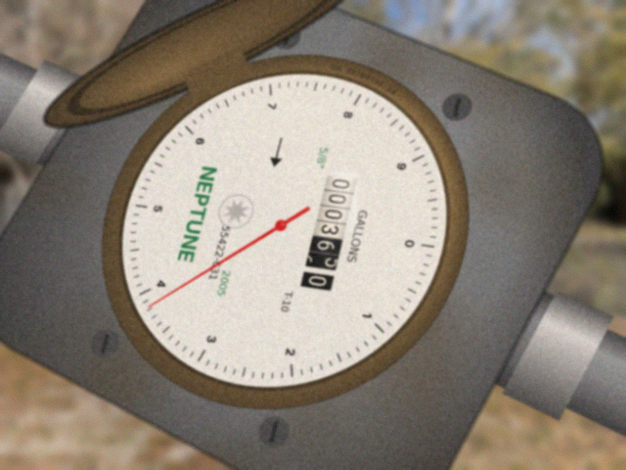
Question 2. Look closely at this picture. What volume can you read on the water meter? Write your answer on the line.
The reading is 3653.8 gal
